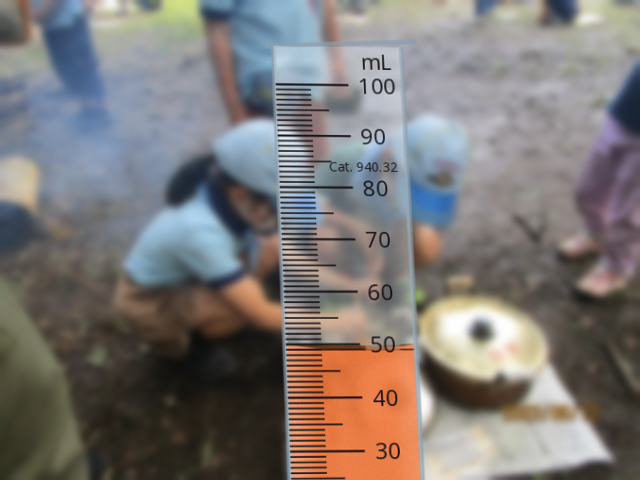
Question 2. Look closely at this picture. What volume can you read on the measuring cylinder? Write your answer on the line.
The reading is 49 mL
